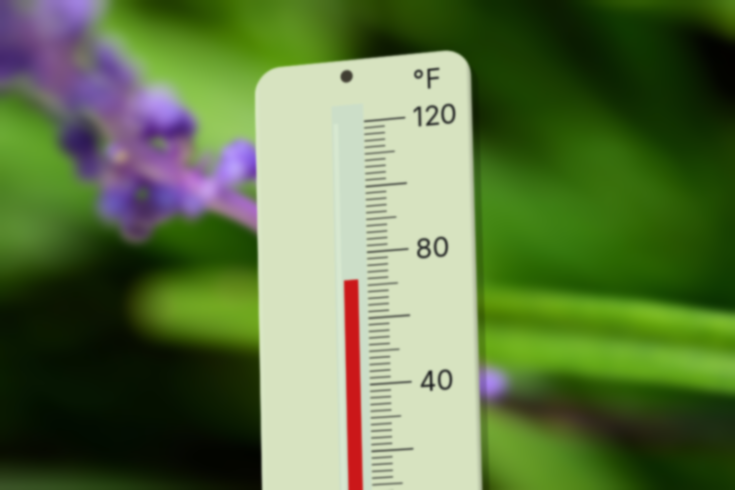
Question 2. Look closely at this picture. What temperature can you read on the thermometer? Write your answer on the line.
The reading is 72 °F
